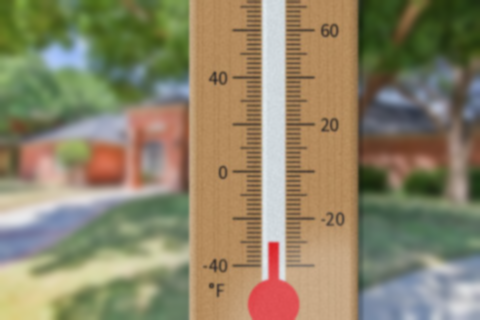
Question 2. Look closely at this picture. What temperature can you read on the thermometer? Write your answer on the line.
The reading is -30 °F
